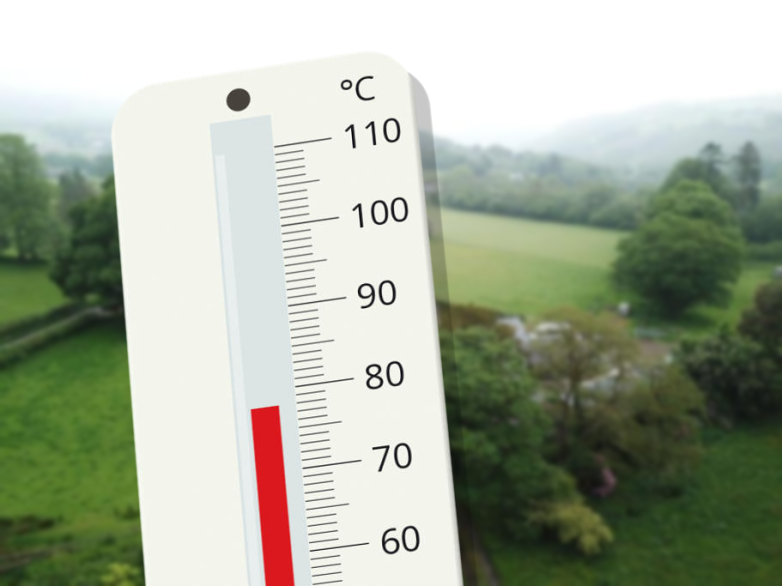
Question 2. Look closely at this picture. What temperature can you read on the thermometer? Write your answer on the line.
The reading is 78 °C
